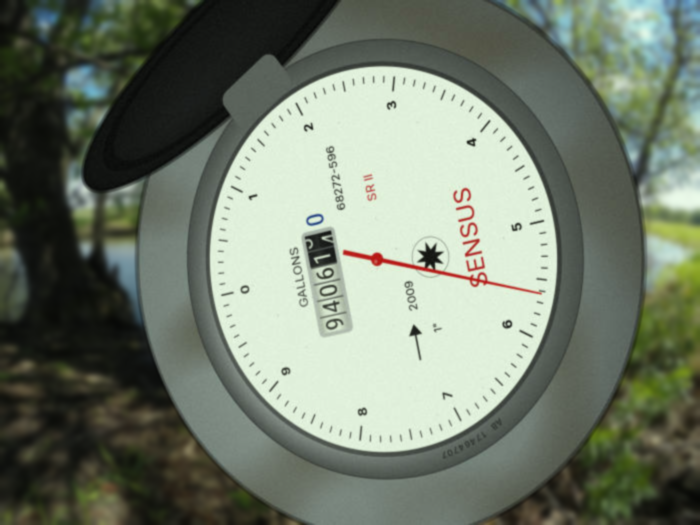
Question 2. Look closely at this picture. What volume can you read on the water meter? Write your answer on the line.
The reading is 9406135.6 gal
